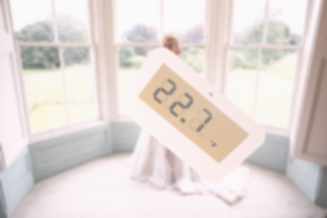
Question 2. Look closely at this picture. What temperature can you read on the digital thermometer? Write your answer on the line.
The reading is 22.7 °F
